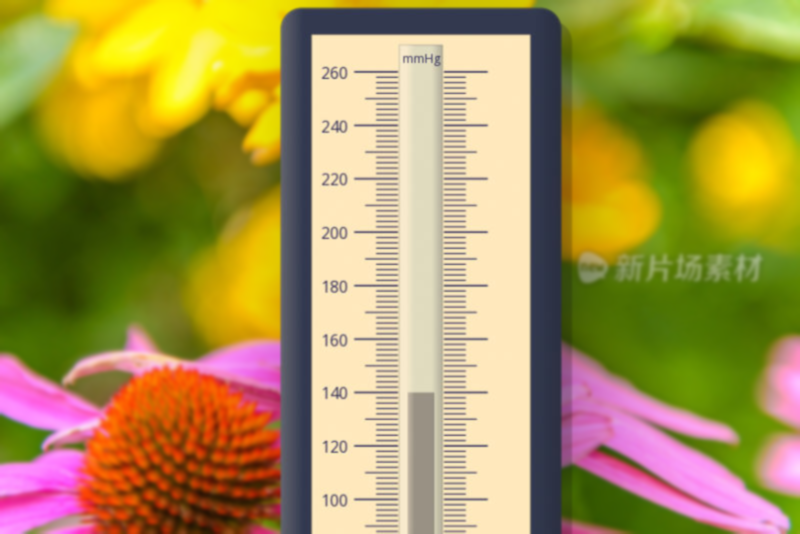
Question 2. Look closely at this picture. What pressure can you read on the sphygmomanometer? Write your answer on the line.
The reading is 140 mmHg
